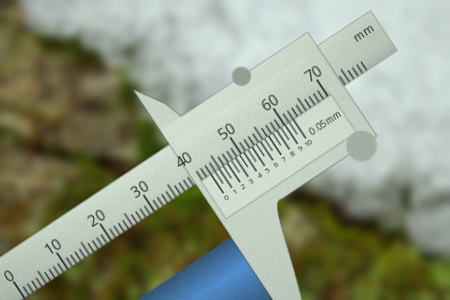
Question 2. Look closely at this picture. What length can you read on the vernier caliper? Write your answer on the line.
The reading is 43.0 mm
